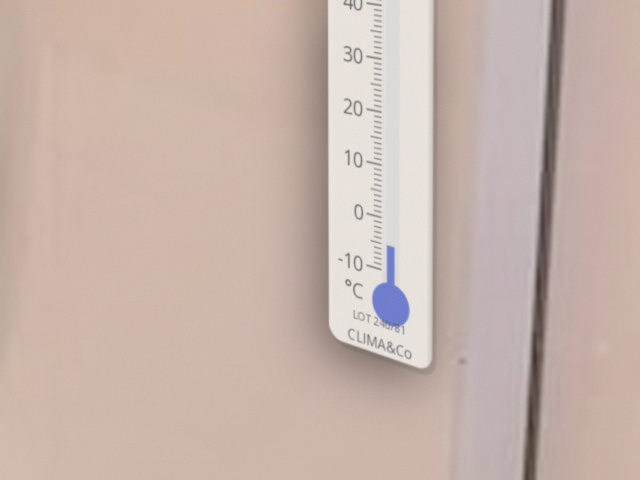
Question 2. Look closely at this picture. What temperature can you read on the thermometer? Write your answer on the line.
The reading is -5 °C
